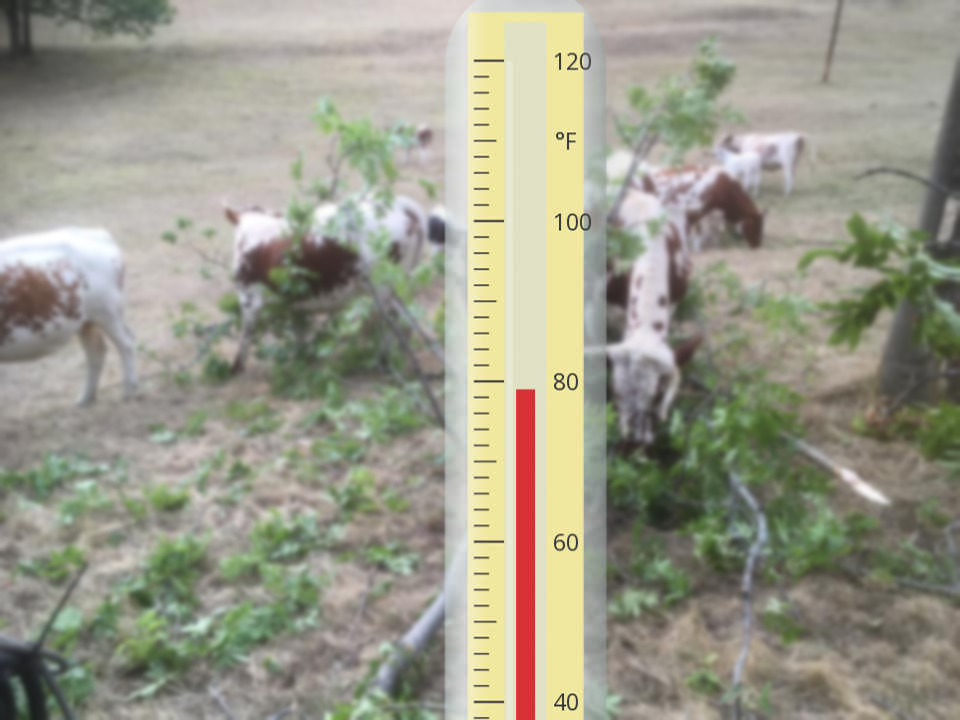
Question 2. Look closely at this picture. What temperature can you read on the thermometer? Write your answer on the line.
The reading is 79 °F
